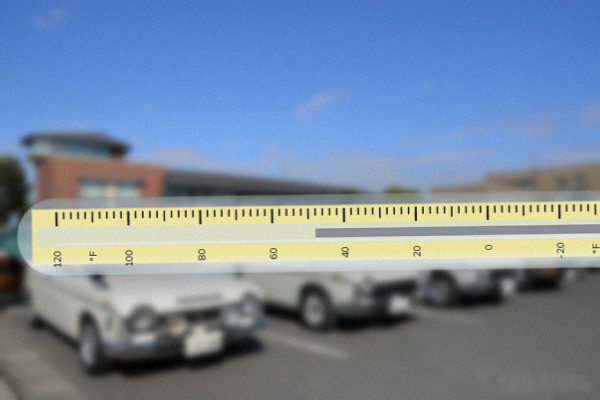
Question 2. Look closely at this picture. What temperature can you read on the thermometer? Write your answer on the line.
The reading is 48 °F
